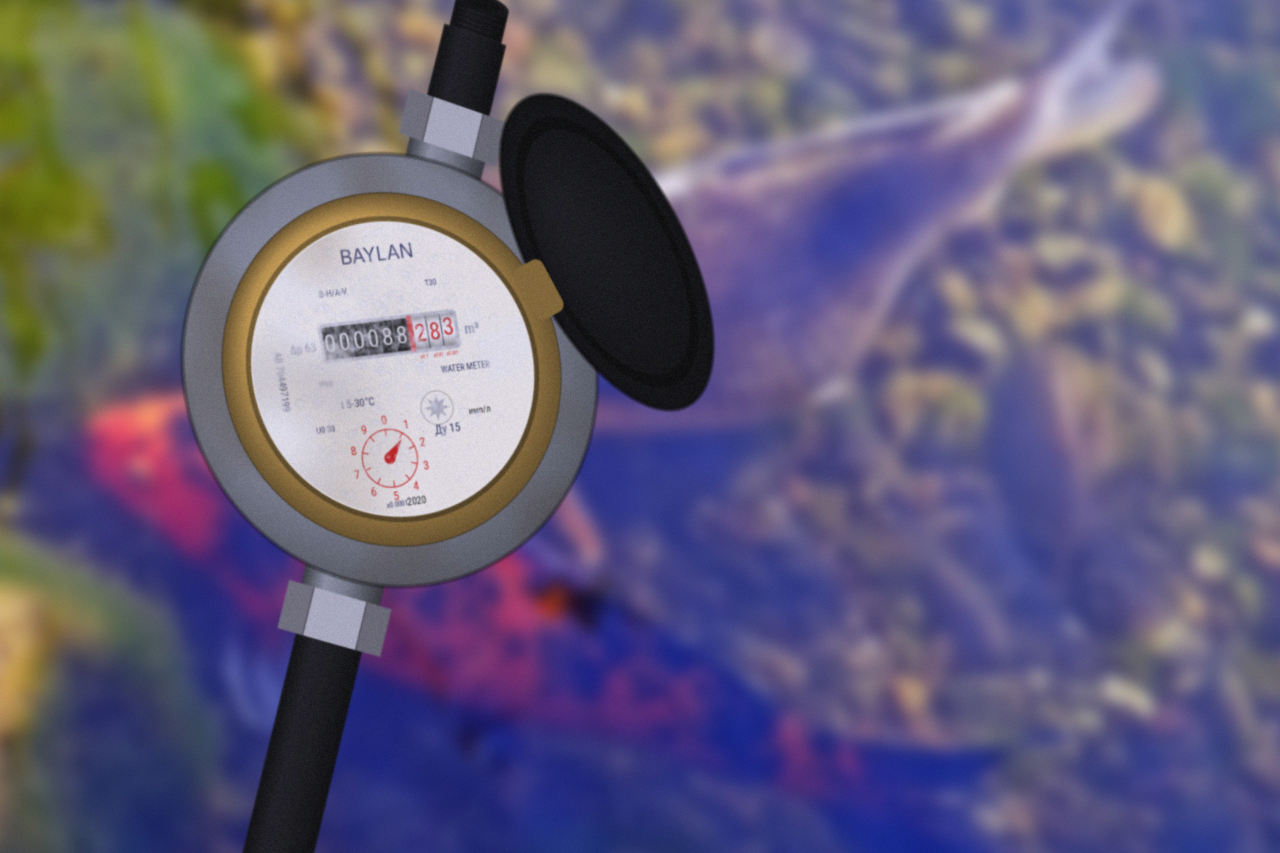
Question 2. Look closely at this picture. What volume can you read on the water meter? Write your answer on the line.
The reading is 88.2831 m³
